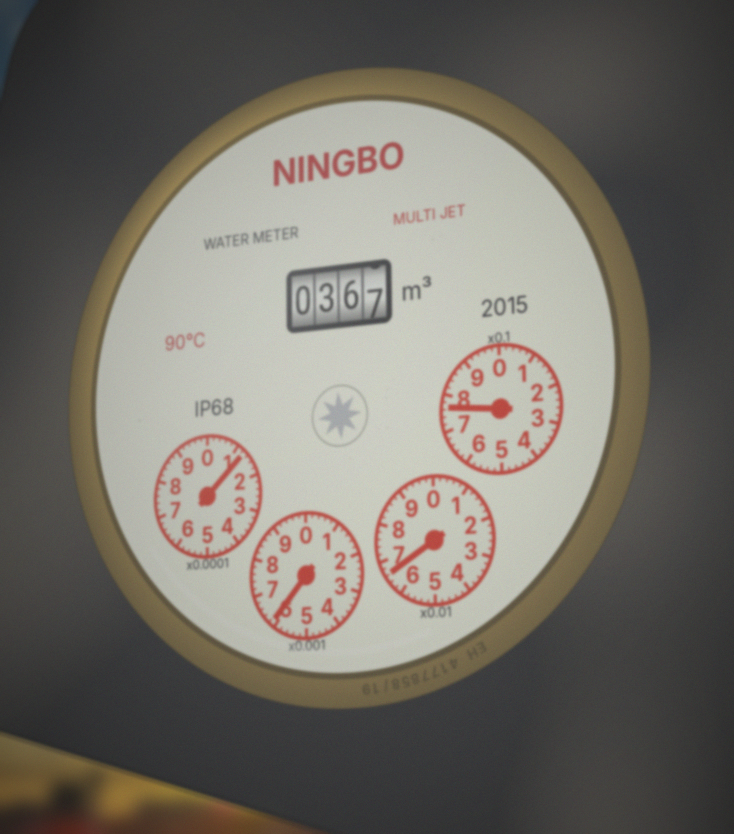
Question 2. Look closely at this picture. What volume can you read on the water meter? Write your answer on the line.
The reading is 366.7661 m³
